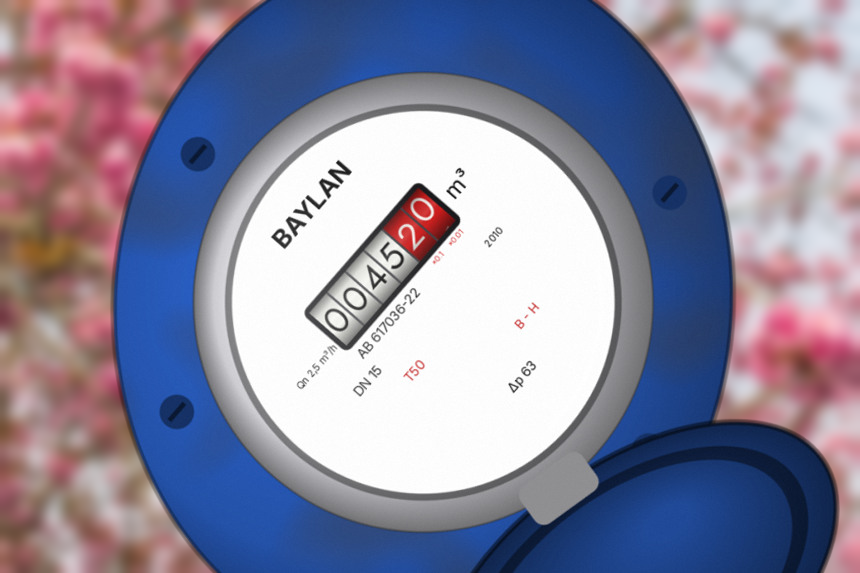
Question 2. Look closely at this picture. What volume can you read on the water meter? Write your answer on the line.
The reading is 45.20 m³
